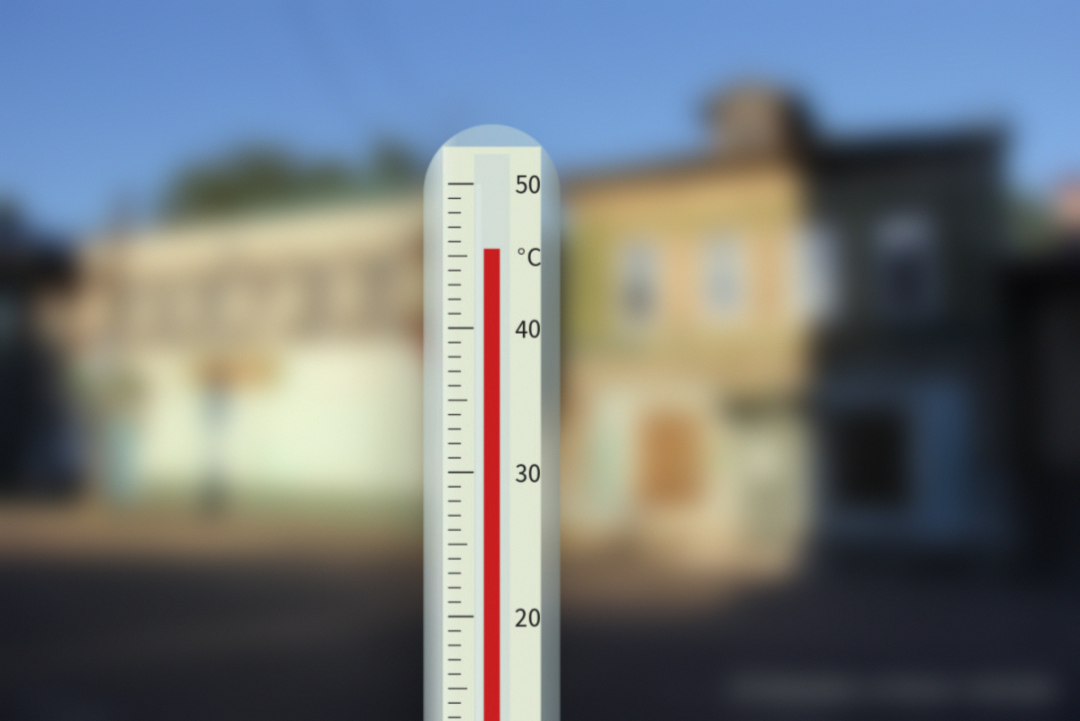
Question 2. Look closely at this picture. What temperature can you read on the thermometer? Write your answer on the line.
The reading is 45.5 °C
